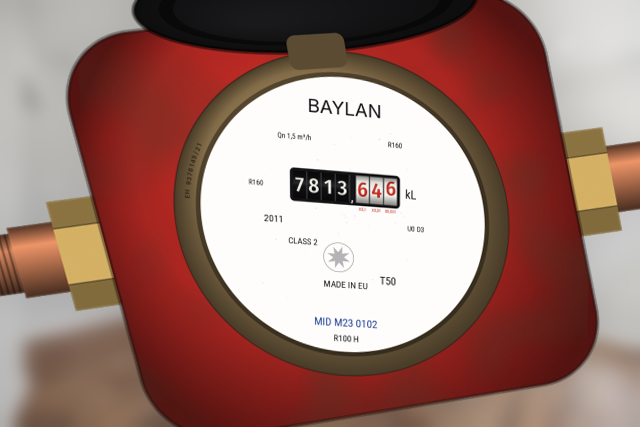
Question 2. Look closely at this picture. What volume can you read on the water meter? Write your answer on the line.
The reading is 7813.646 kL
